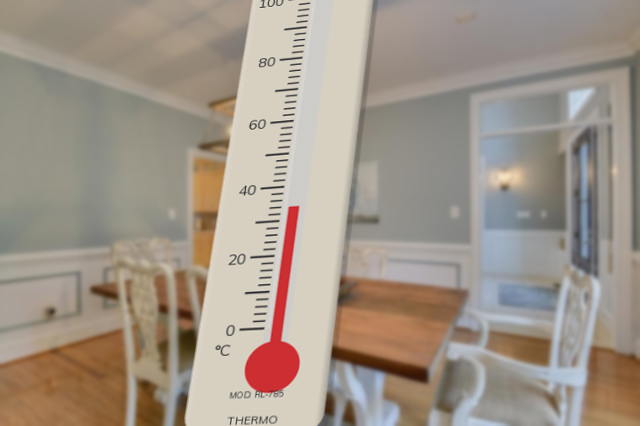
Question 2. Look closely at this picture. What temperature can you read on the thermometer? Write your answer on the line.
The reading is 34 °C
